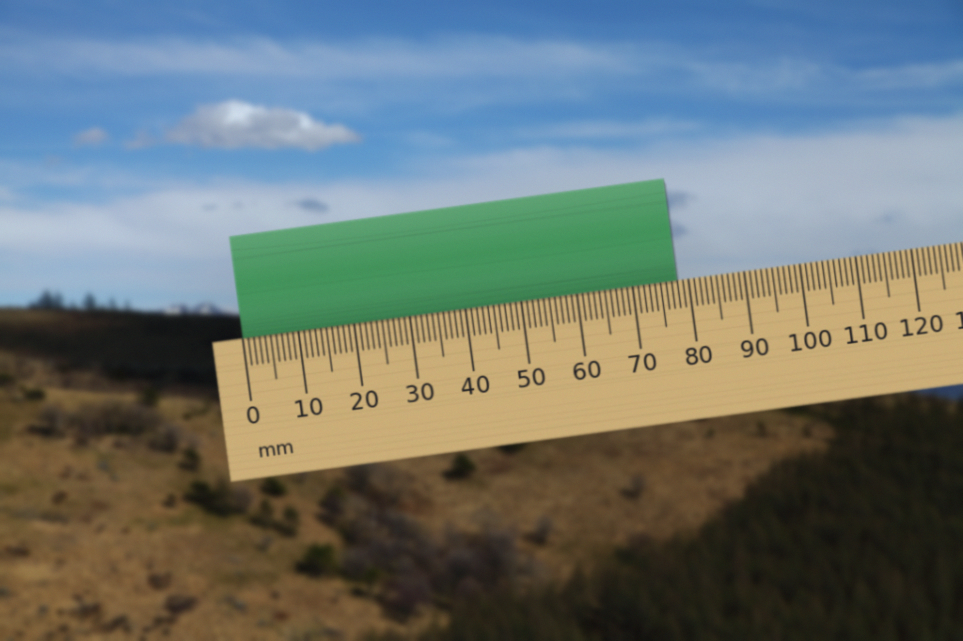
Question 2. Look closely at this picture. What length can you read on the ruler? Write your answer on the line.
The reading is 78 mm
